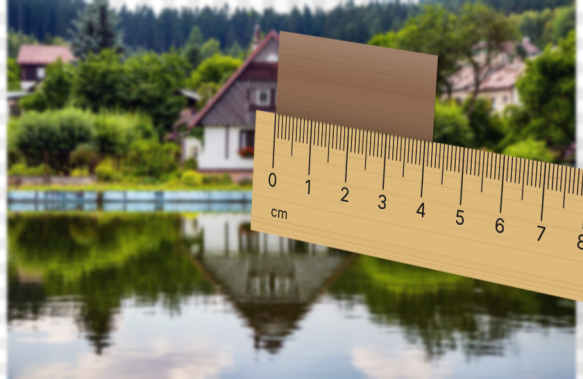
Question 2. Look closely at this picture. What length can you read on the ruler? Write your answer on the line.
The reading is 4.2 cm
